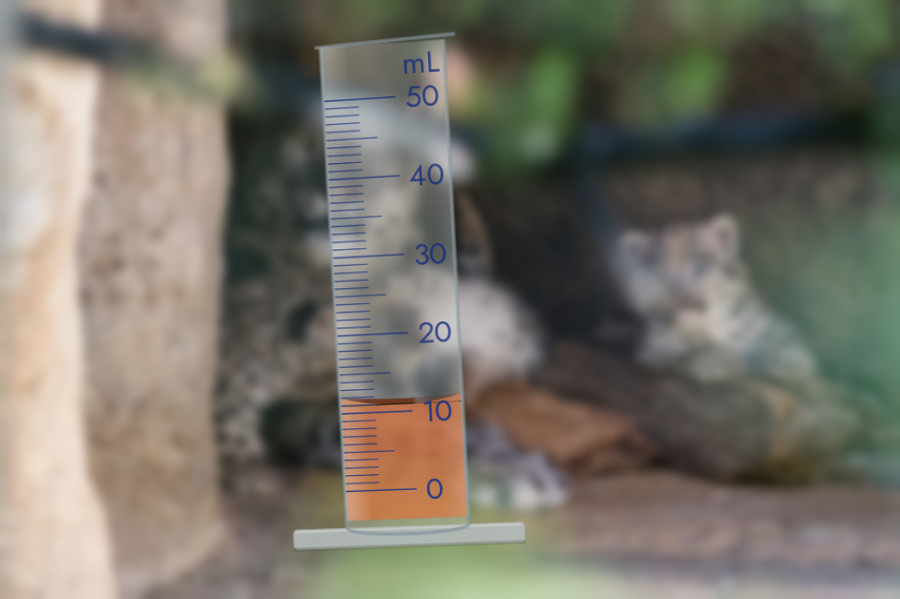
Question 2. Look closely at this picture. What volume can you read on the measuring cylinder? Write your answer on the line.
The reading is 11 mL
